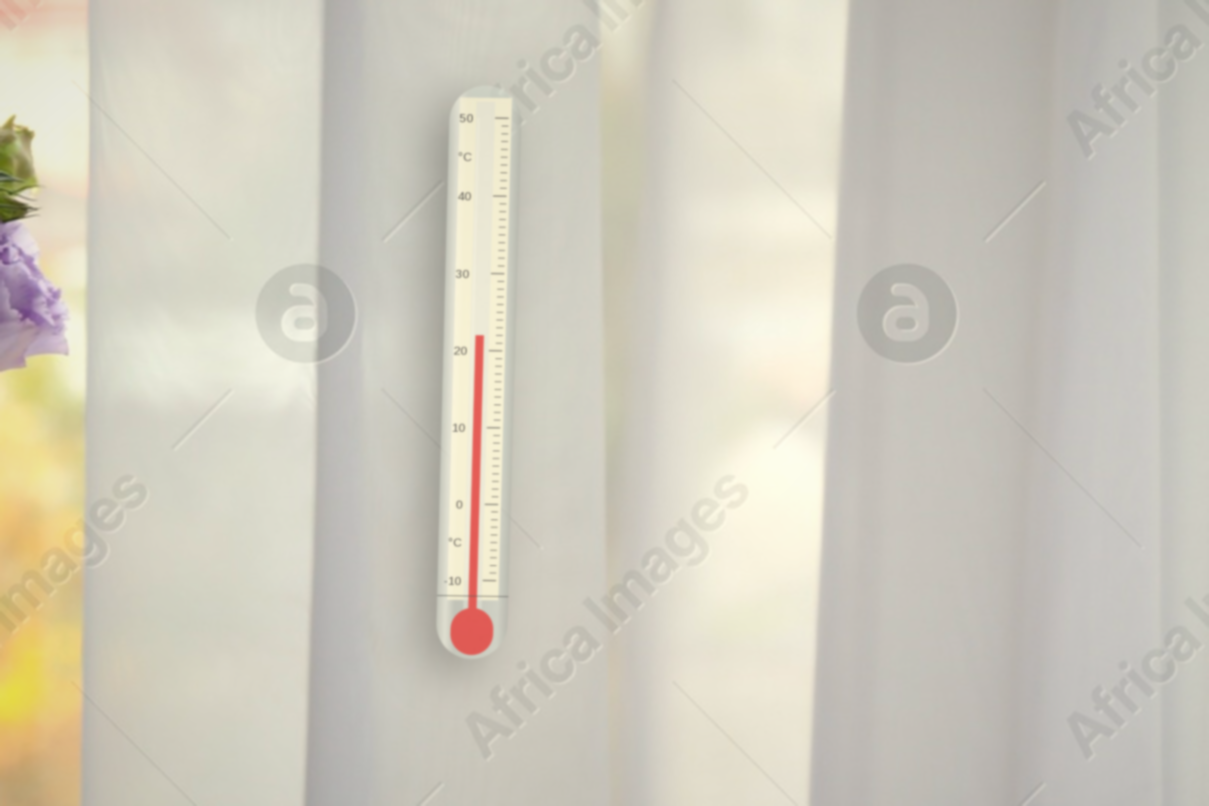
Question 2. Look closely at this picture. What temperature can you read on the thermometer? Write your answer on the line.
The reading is 22 °C
